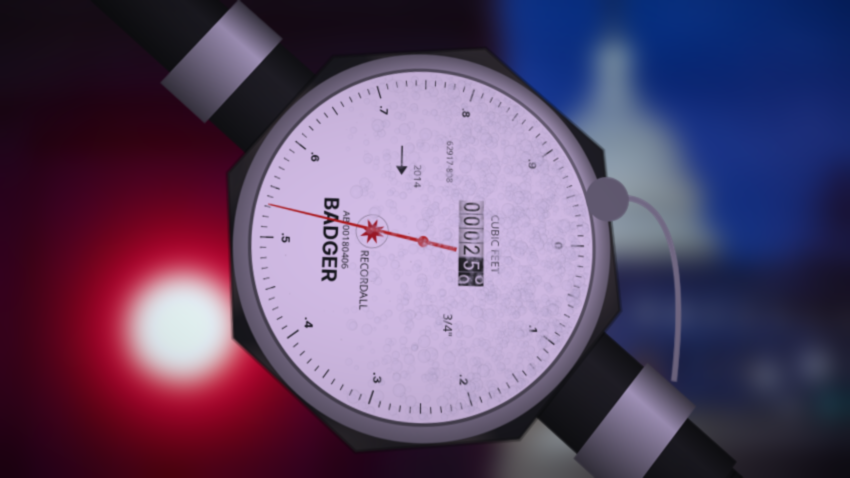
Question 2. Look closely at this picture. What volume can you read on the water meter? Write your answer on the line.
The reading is 258.53 ft³
